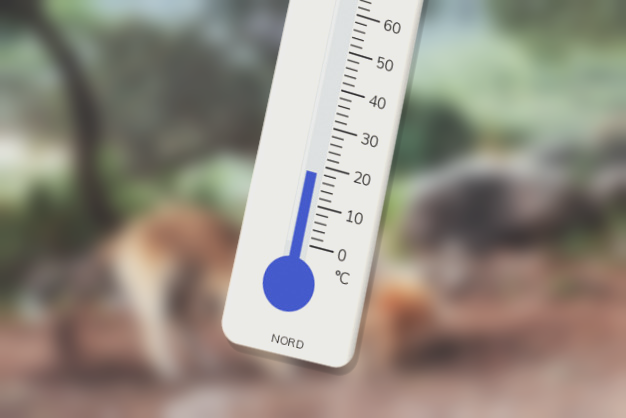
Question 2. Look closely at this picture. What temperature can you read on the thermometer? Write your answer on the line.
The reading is 18 °C
